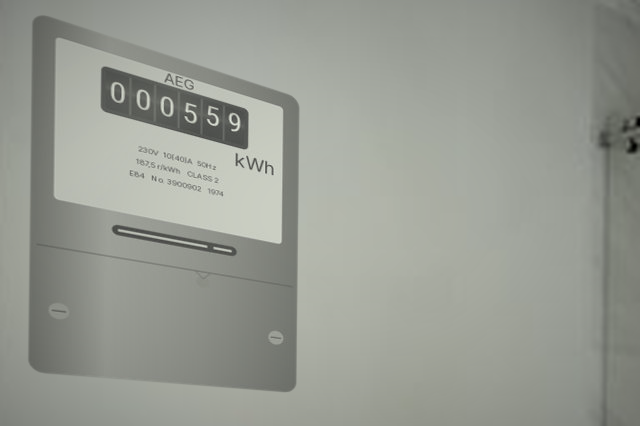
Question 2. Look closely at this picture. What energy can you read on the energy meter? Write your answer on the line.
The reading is 559 kWh
